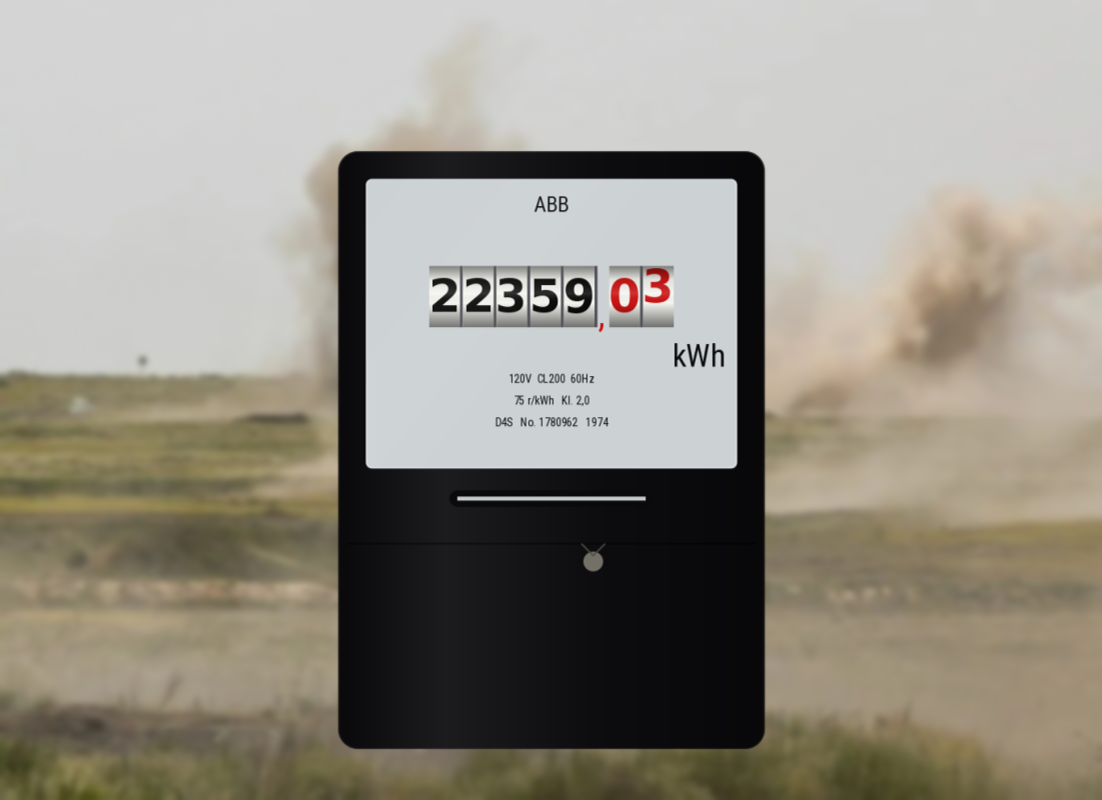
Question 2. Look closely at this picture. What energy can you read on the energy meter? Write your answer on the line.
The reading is 22359.03 kWh
